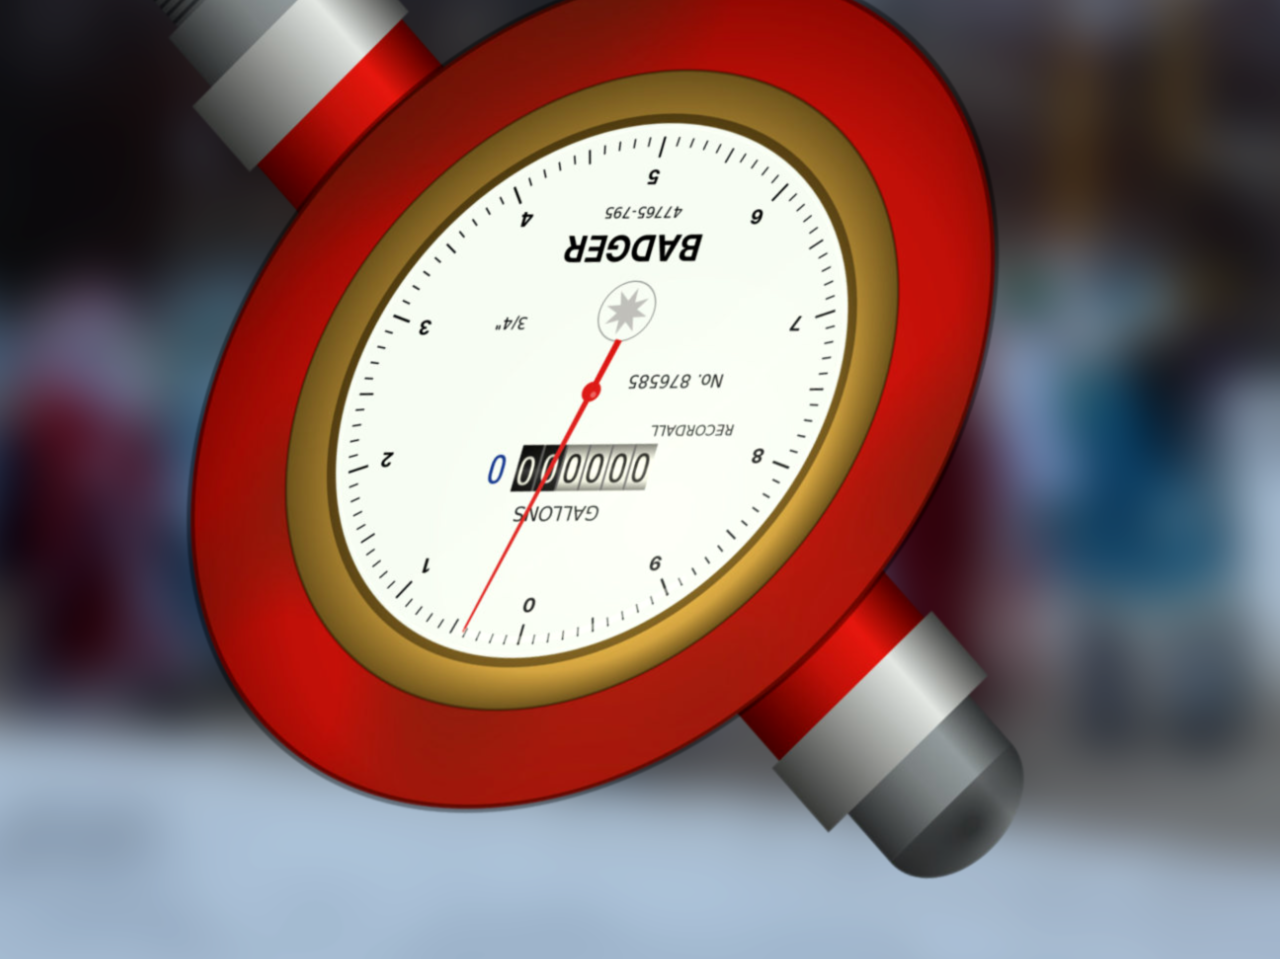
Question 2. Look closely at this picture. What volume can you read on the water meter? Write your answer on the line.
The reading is 0.4 gal
